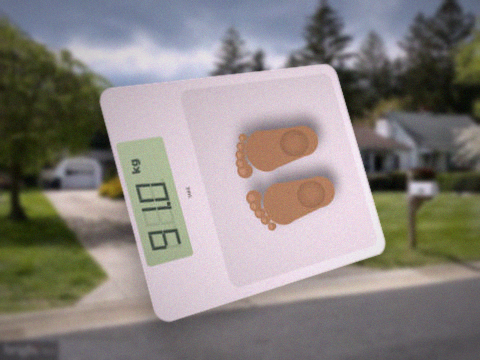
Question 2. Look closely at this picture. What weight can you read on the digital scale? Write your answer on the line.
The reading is 91.0 kg
